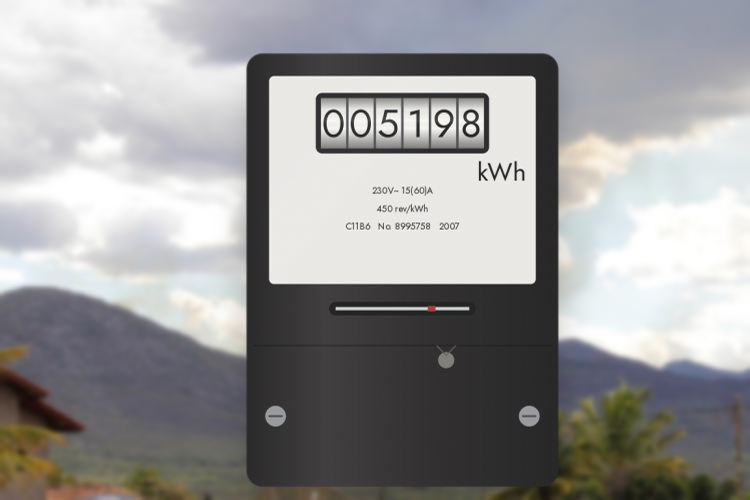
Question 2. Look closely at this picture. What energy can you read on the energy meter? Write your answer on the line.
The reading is 5198 kWh
